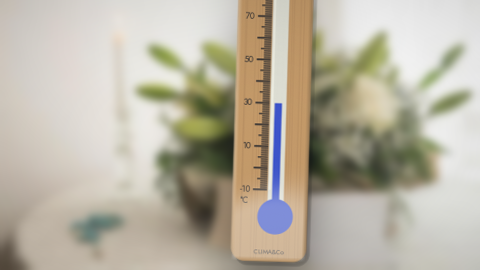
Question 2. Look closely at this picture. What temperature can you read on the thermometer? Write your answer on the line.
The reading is 30 °C
